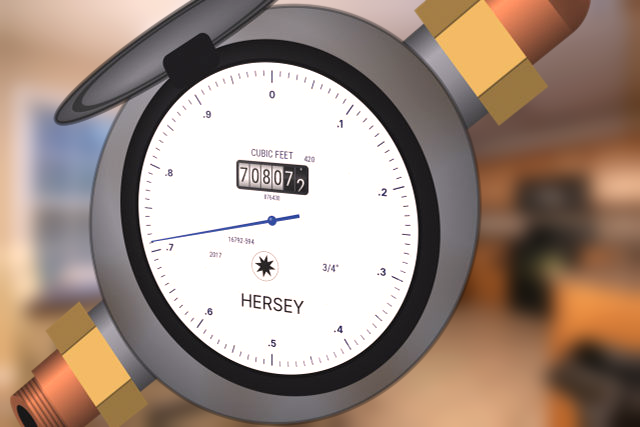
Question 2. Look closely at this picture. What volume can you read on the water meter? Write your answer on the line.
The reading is 708071.71 ft³
